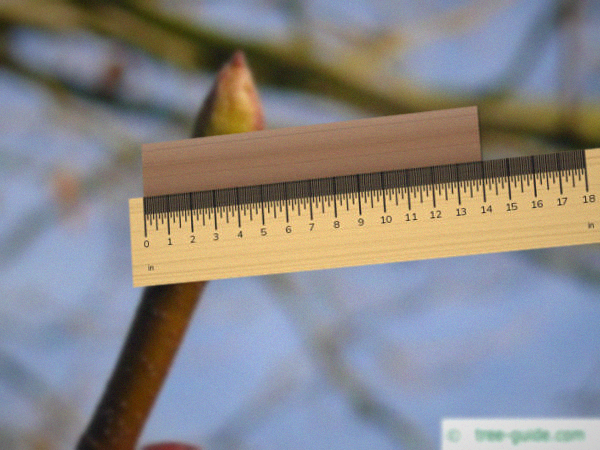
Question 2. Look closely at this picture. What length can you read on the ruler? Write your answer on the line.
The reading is 14 in
